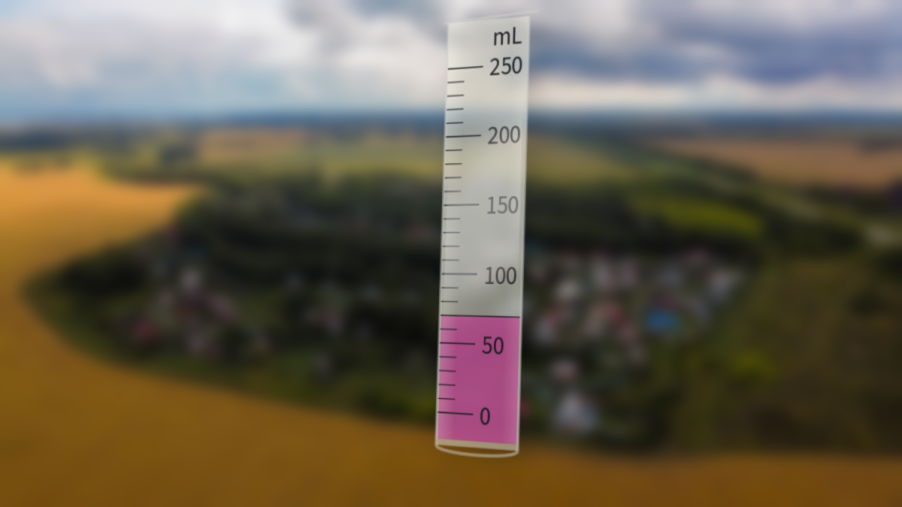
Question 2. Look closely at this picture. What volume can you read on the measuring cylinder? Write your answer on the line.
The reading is 70 mL
